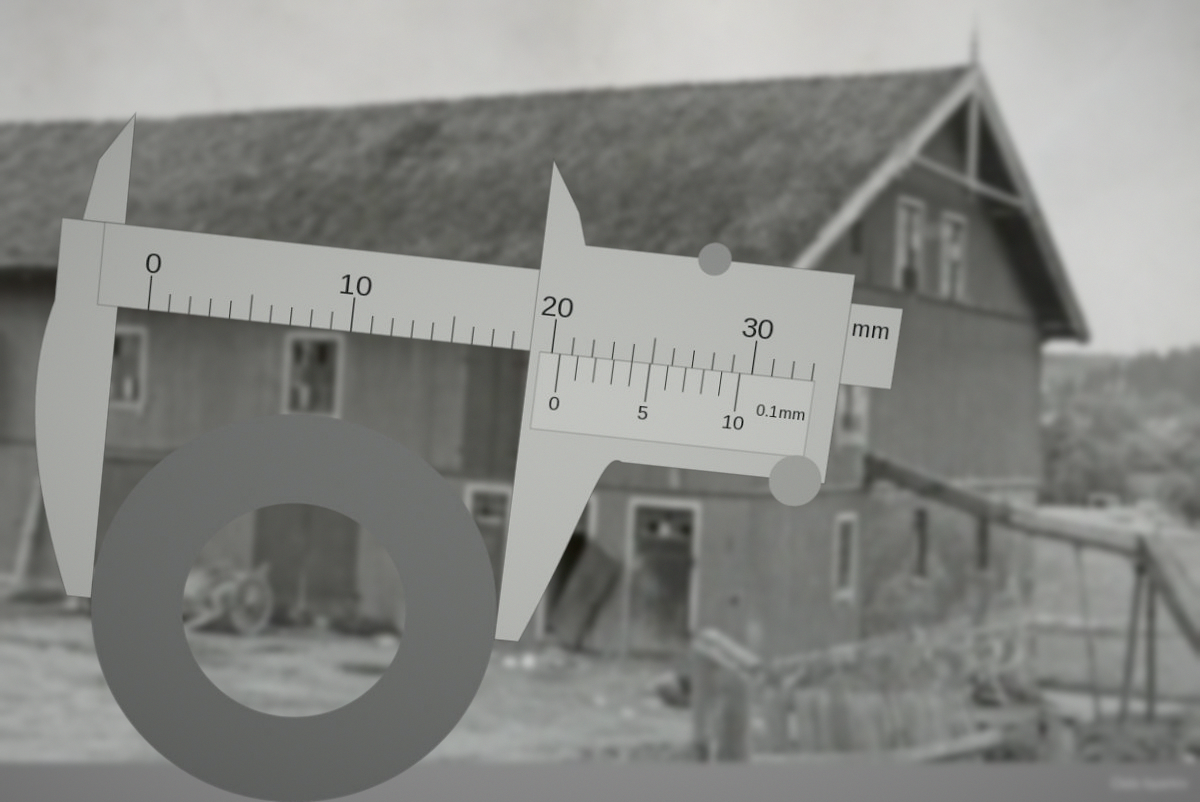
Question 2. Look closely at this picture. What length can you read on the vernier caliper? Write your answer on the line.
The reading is 20.4 mm
